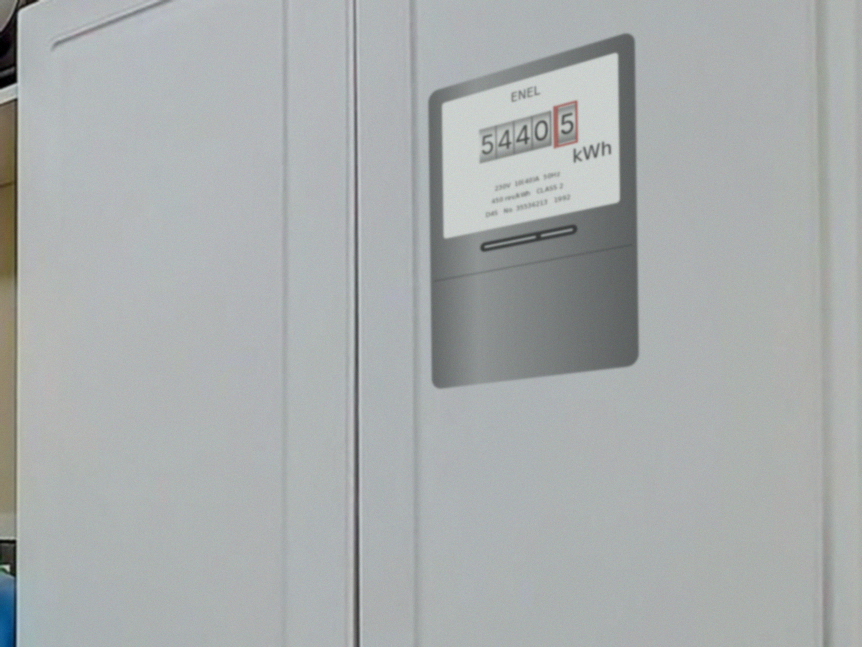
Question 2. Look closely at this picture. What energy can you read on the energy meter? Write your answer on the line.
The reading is 5440.5 kWh
